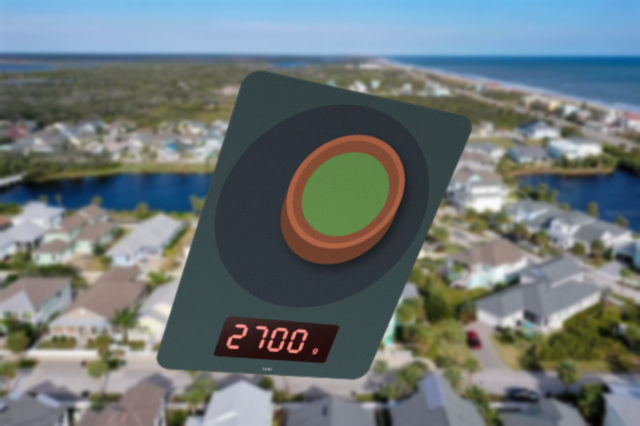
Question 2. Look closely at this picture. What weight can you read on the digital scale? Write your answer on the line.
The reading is 2700 g
